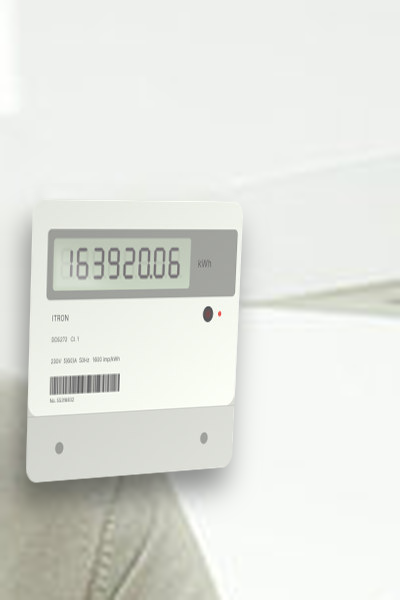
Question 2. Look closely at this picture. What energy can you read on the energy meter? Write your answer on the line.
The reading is 163920.06 kWh
